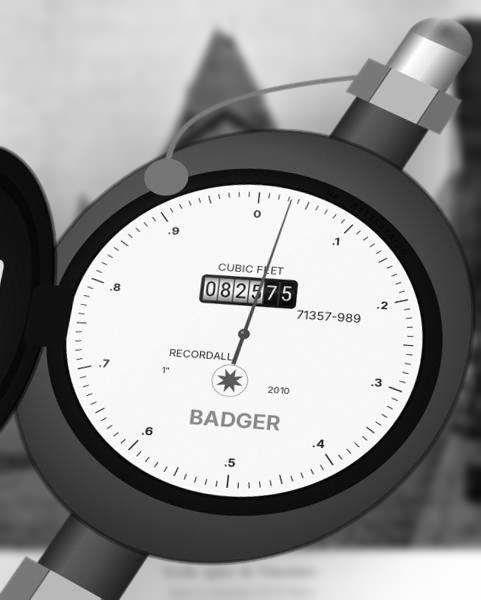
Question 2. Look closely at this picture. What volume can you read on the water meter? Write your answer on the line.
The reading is 82575.03 ft³
